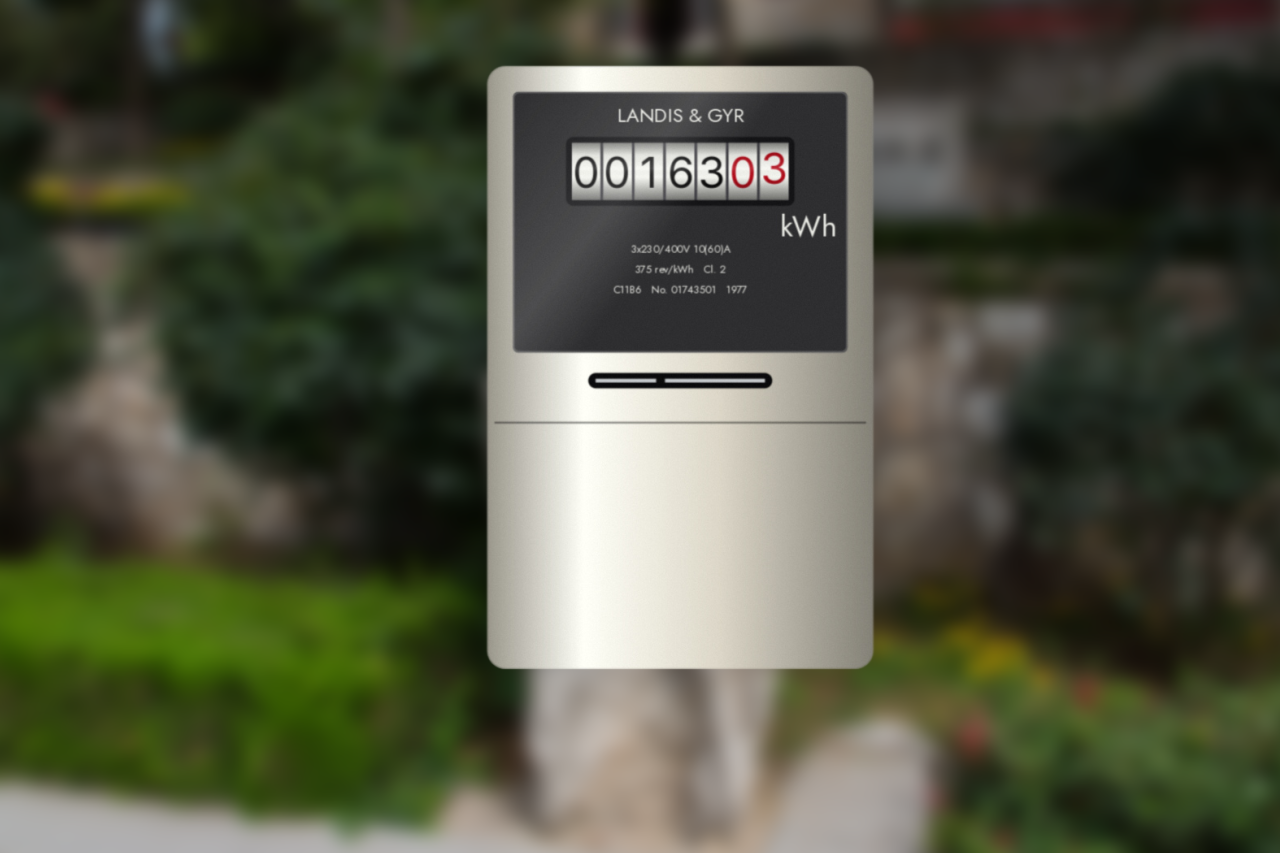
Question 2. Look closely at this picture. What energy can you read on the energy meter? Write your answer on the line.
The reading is 163.03 kWh
